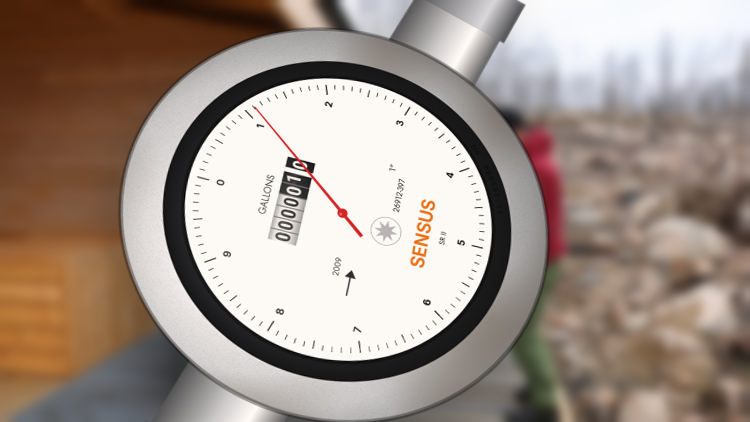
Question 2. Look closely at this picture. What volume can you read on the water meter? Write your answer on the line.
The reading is 11.1 gal
